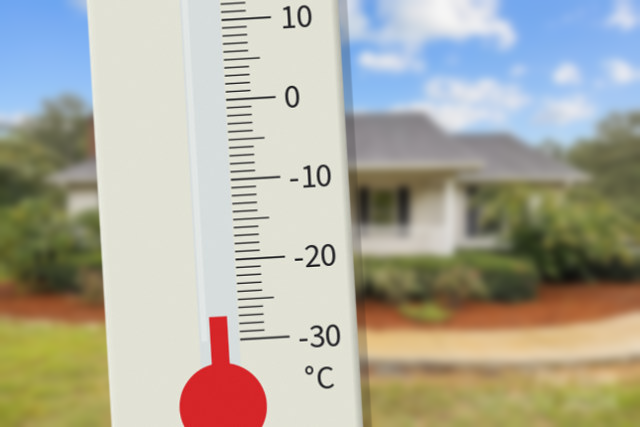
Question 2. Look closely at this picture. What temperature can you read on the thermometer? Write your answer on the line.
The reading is -27 °C
